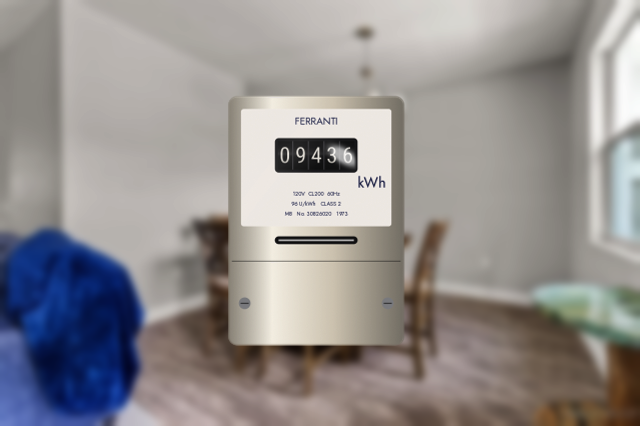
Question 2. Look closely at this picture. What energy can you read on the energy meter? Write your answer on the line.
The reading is 9436 kWh
